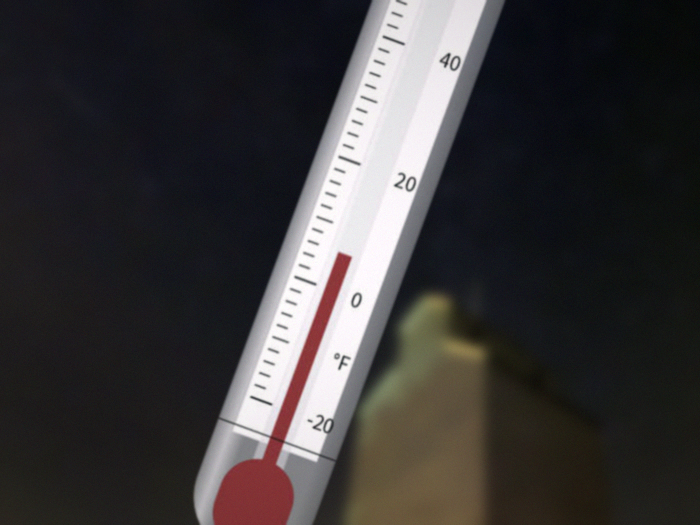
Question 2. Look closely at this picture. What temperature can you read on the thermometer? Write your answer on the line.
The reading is 6 °F
